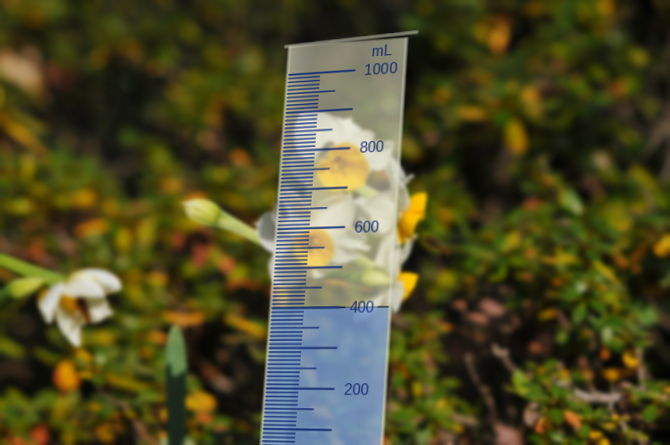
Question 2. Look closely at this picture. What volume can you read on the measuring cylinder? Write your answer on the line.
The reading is 400 mL
